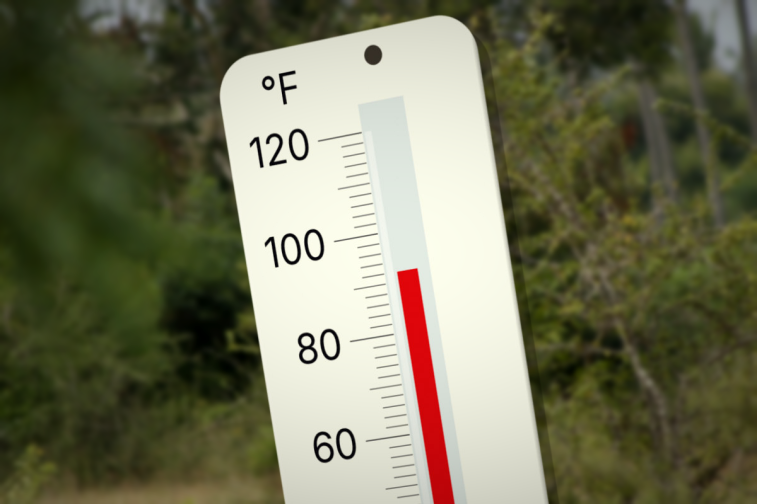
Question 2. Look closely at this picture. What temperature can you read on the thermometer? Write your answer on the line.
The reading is 92 °F
